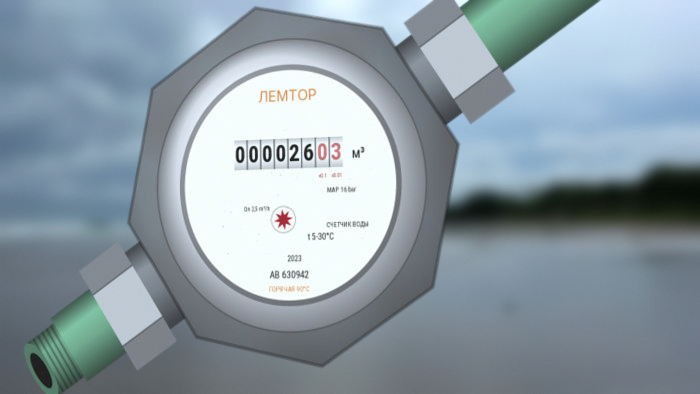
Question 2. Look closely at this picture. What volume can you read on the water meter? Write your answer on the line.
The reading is 26.03 m³
